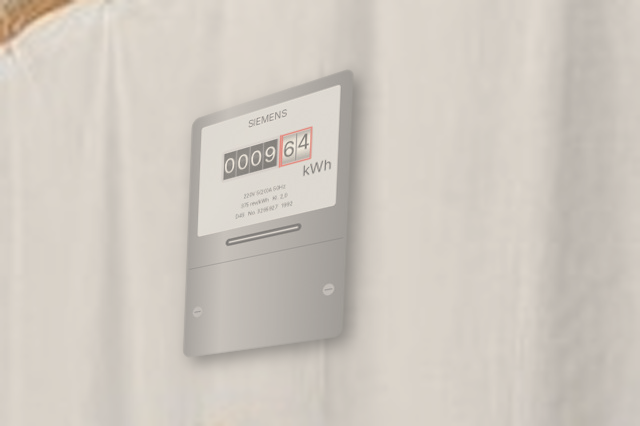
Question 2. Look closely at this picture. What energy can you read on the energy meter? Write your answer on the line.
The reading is 9.64 kWh
